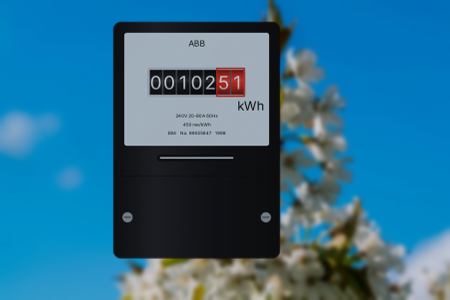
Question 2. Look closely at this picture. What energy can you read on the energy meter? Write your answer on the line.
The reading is 102.51 kWh
